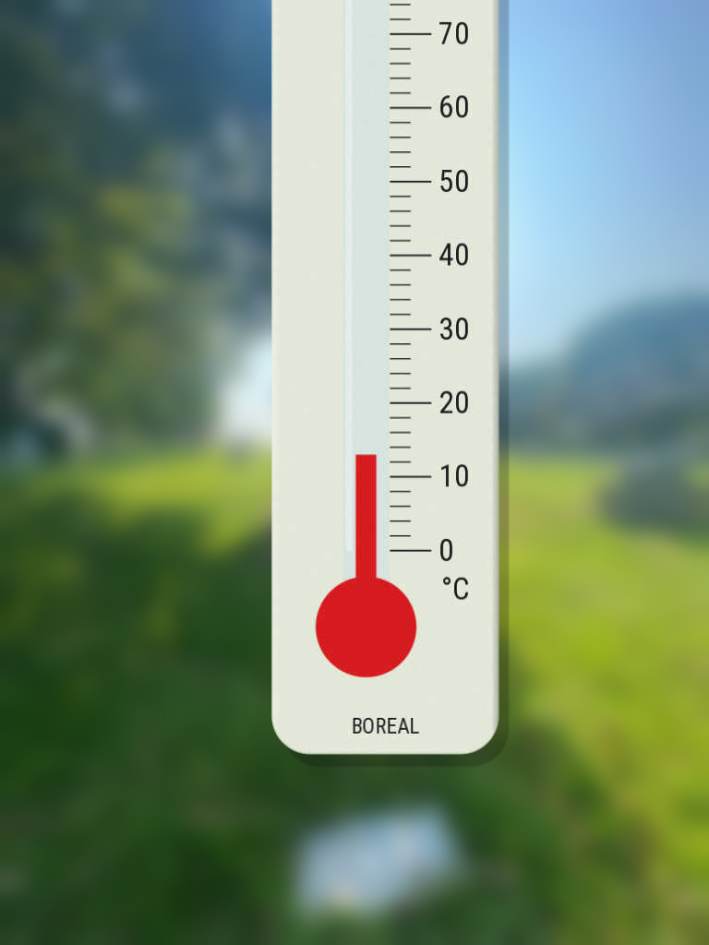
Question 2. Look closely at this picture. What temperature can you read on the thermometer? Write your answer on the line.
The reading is 13 °C
